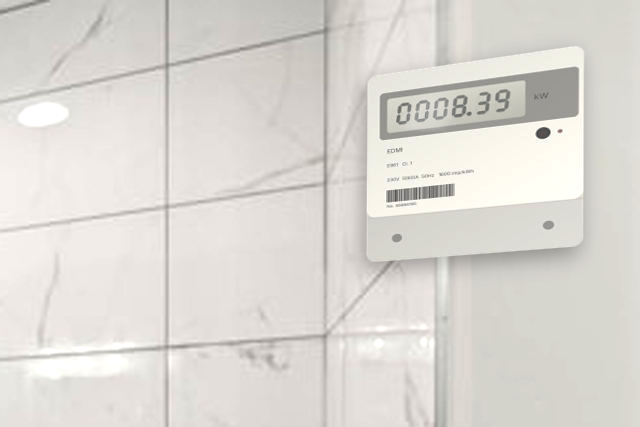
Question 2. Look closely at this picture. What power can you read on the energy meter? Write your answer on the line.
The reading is 8.39 kW
